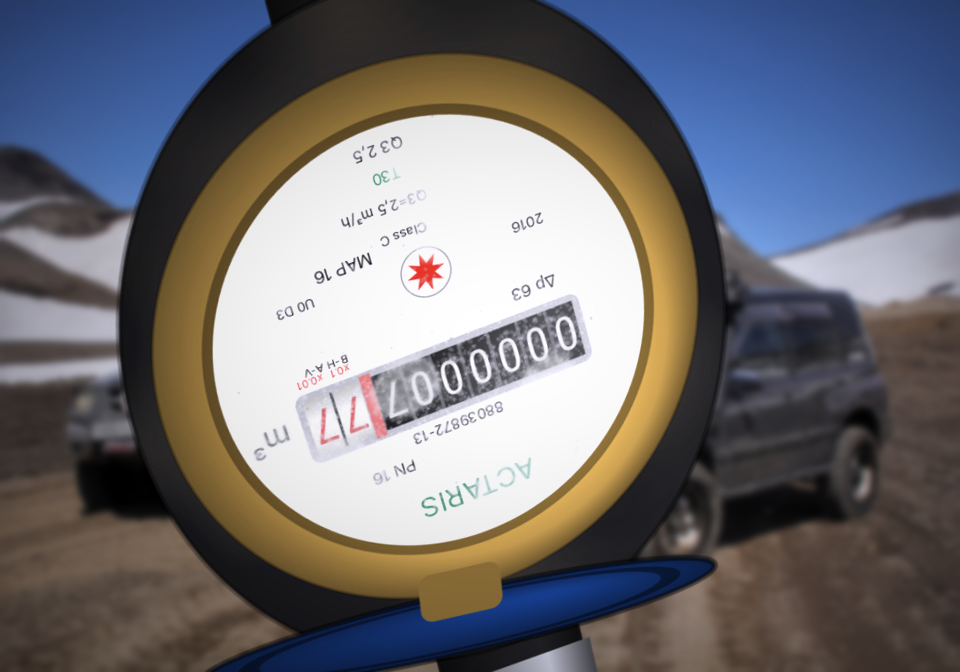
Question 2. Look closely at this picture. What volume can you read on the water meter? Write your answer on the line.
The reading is 7.77 m³
